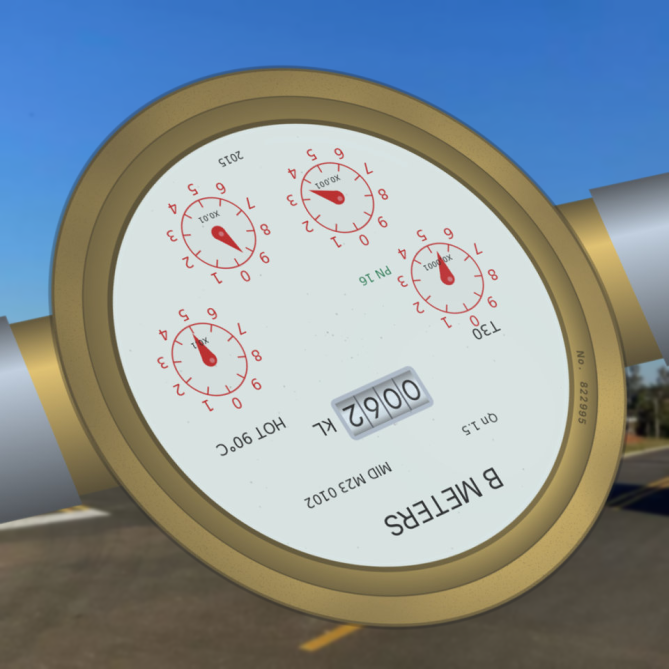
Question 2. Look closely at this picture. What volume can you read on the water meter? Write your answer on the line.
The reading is 62.4935 kL
